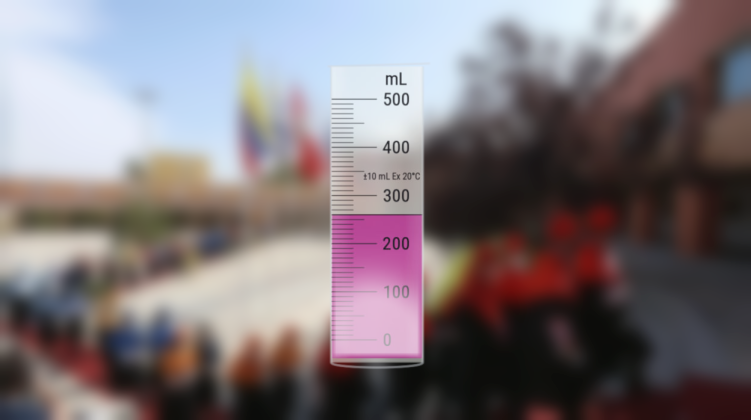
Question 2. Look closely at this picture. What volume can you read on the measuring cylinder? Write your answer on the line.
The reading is 260 mL
